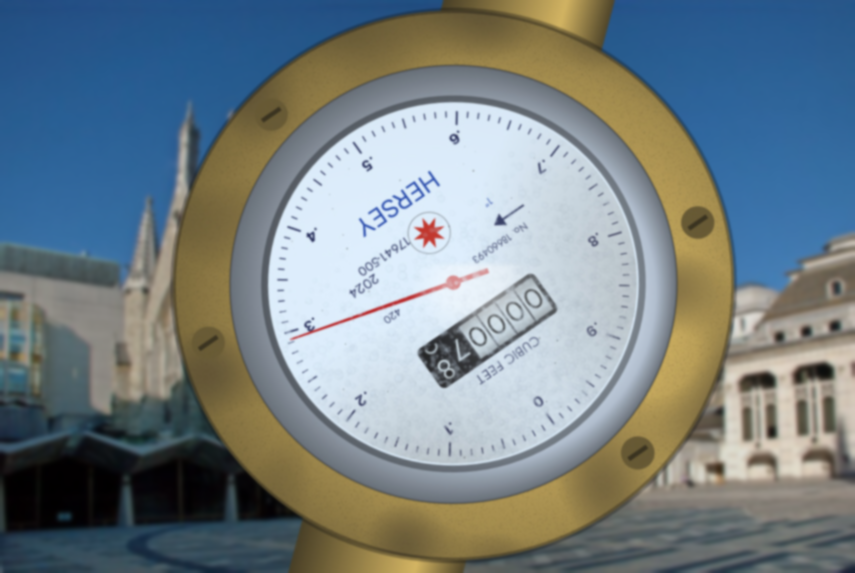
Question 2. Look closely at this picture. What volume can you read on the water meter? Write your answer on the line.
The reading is 78.29 ft³
